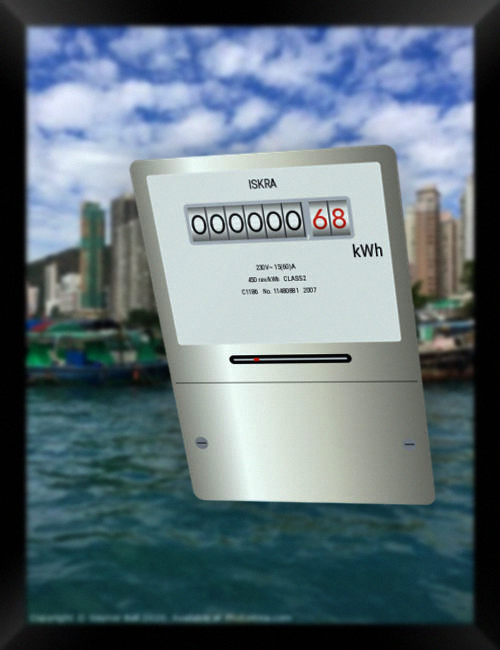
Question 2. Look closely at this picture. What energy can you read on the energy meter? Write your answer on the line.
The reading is 0.68 kWh
